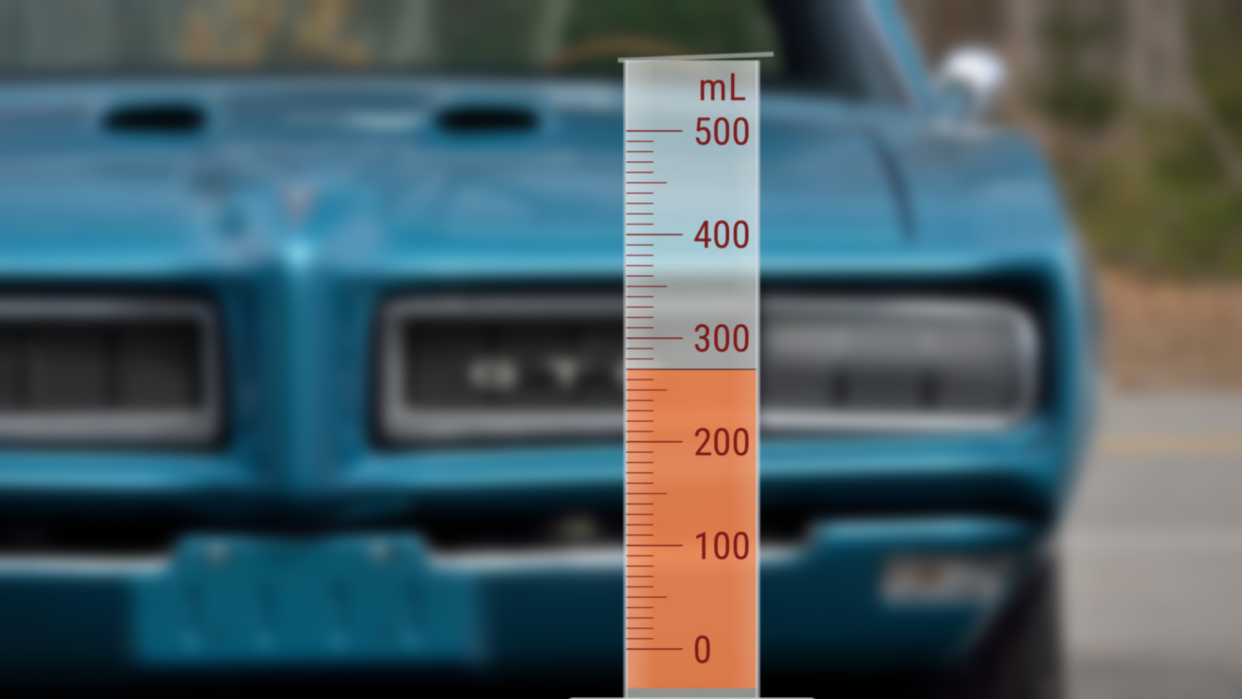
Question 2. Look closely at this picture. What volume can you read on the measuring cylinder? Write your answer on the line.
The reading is 270 mL
